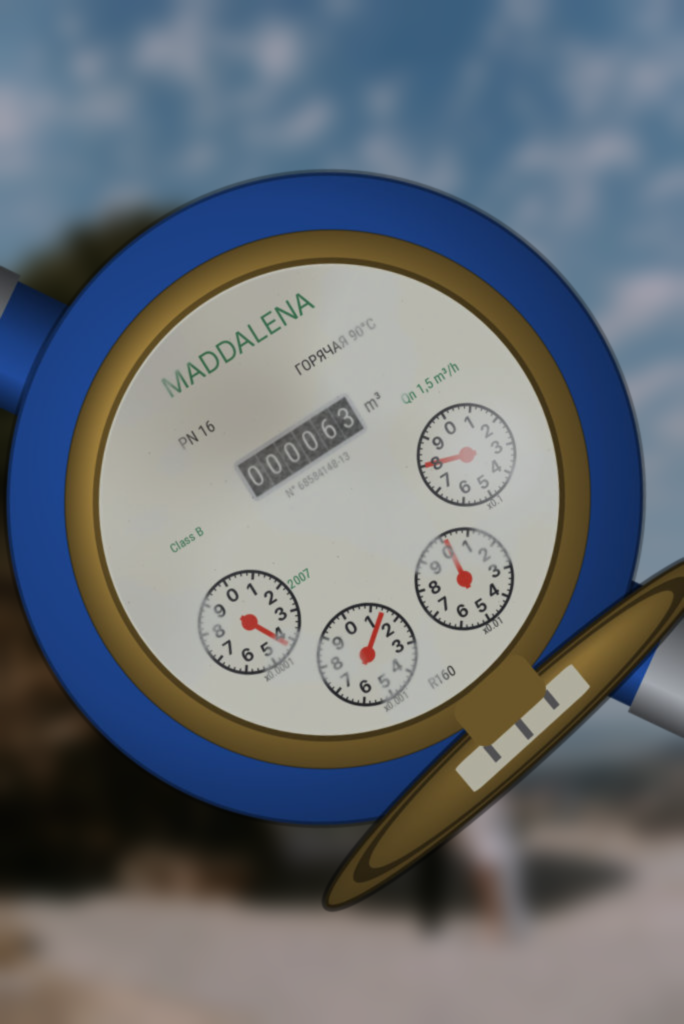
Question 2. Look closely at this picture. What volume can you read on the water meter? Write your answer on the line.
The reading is 63.8014 m³
